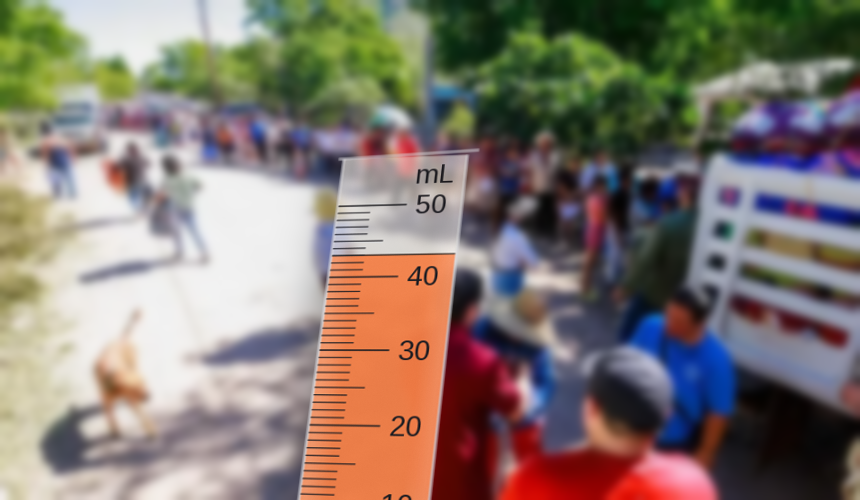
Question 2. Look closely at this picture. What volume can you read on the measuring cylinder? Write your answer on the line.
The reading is 43 mL
